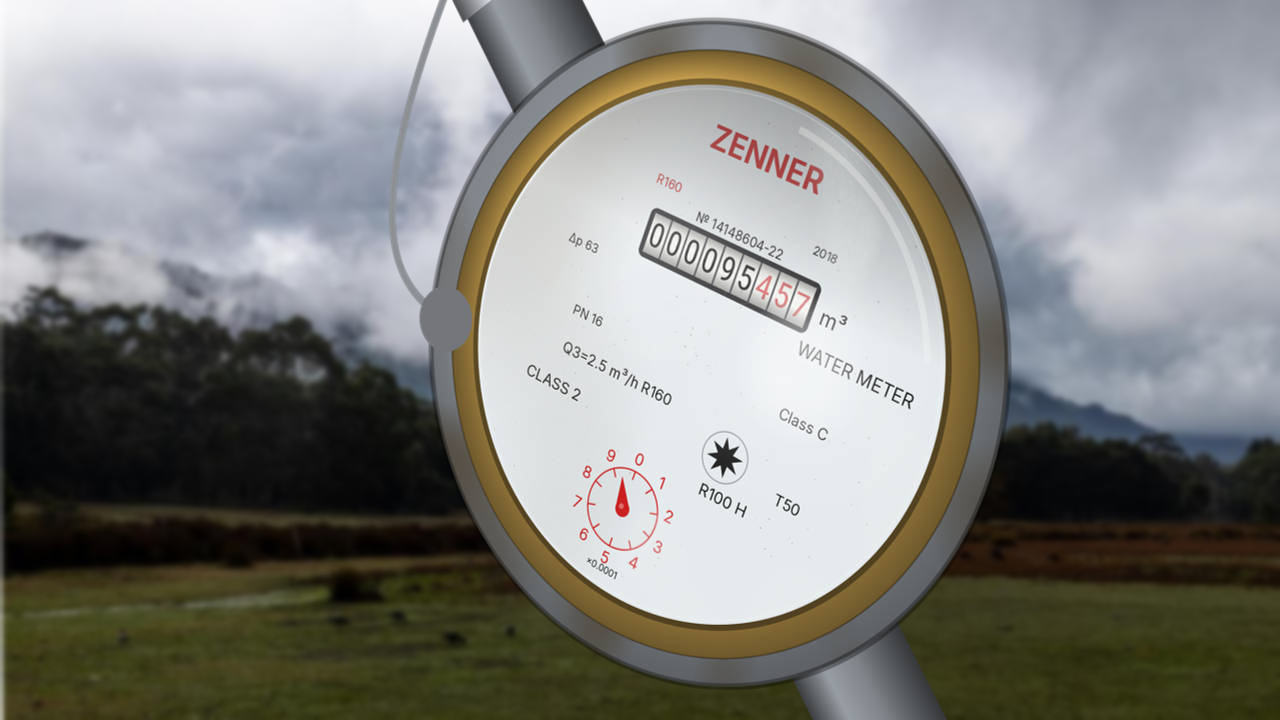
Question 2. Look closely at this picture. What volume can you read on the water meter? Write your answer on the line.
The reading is 95.4569 m³
